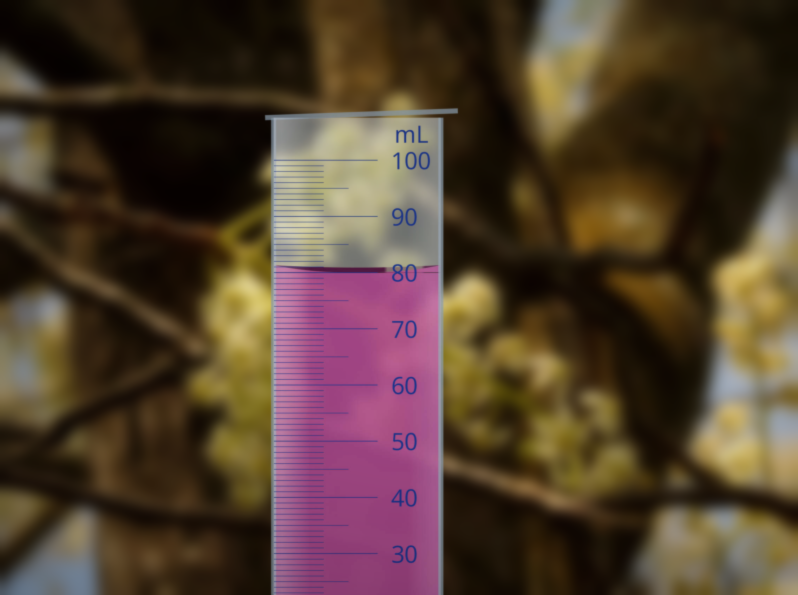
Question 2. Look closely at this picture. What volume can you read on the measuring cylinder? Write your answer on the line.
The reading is 80 mL
